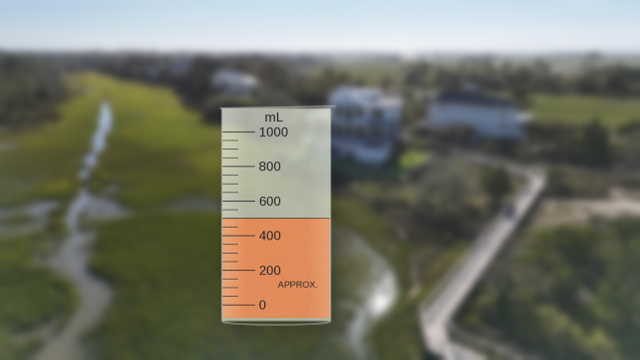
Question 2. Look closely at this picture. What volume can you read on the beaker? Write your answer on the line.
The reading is 500 mL
